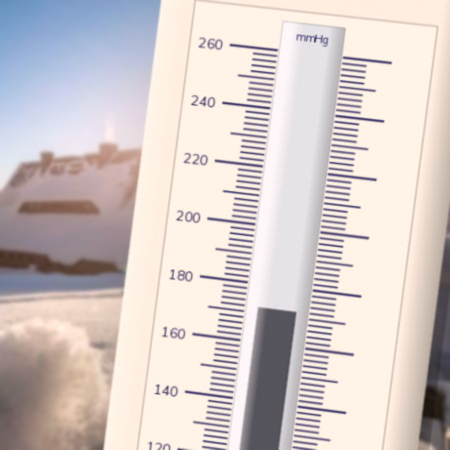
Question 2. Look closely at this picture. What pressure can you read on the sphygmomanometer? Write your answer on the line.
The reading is 172 mmHg
